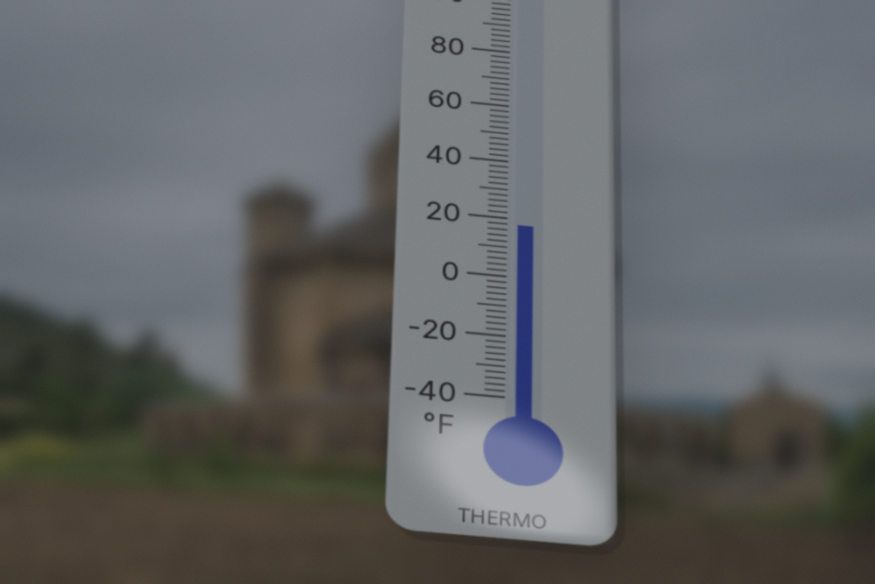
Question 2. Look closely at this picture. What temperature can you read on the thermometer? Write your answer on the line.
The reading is 18 °F
